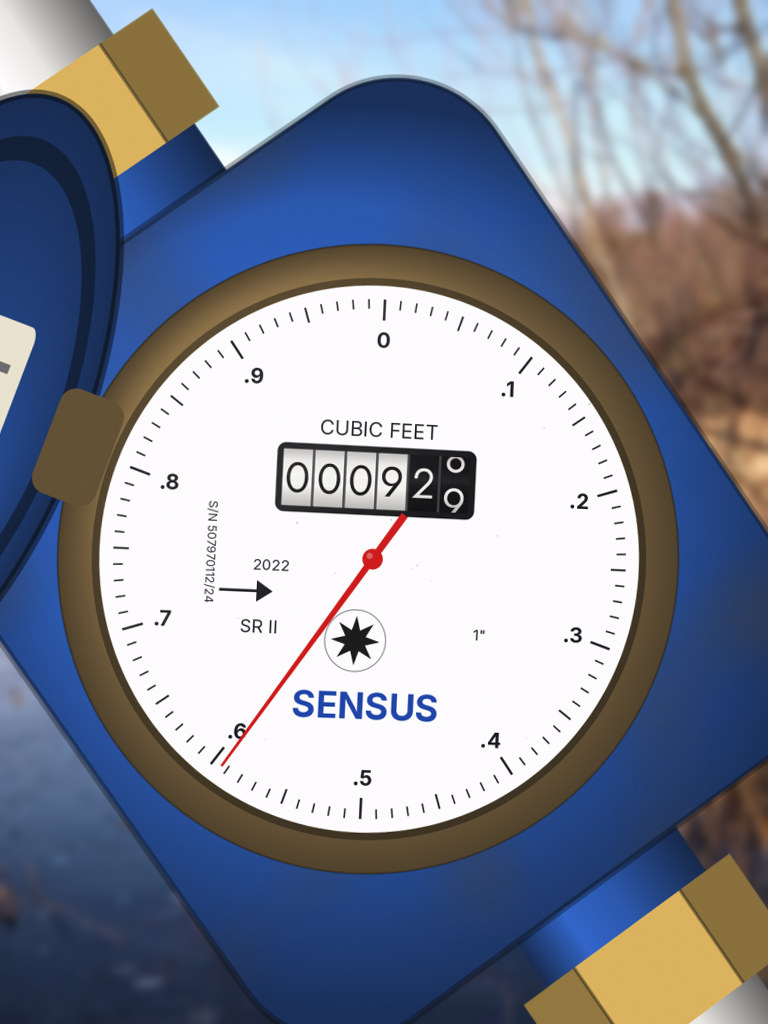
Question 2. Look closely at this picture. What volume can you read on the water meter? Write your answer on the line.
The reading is 928.59 ft³
